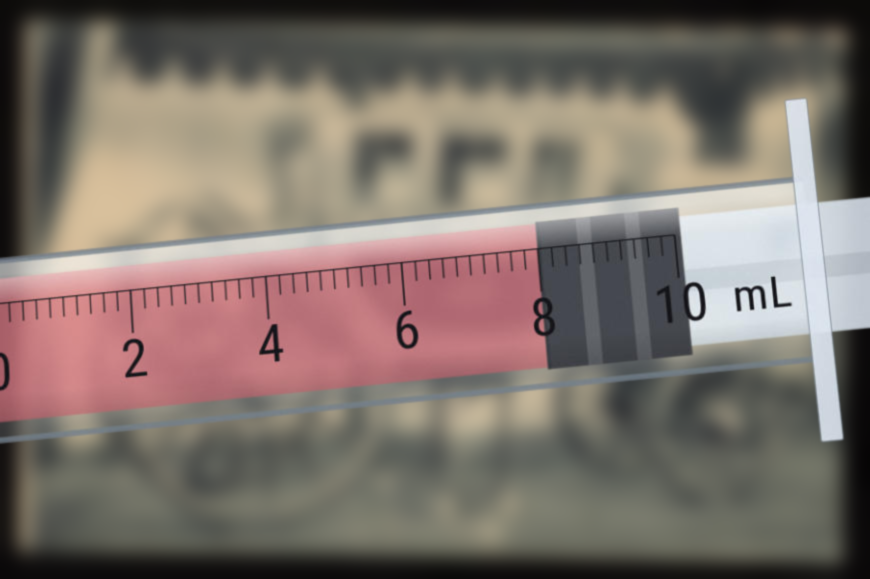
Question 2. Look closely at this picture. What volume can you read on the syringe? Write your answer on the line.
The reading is 8 mL
